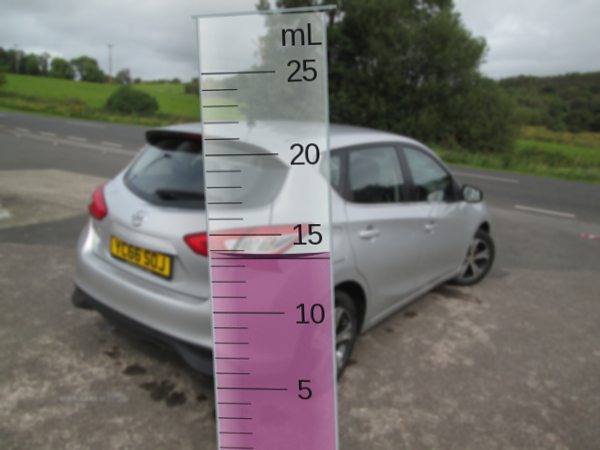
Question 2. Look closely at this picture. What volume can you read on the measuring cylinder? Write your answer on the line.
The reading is 13.5 mL
